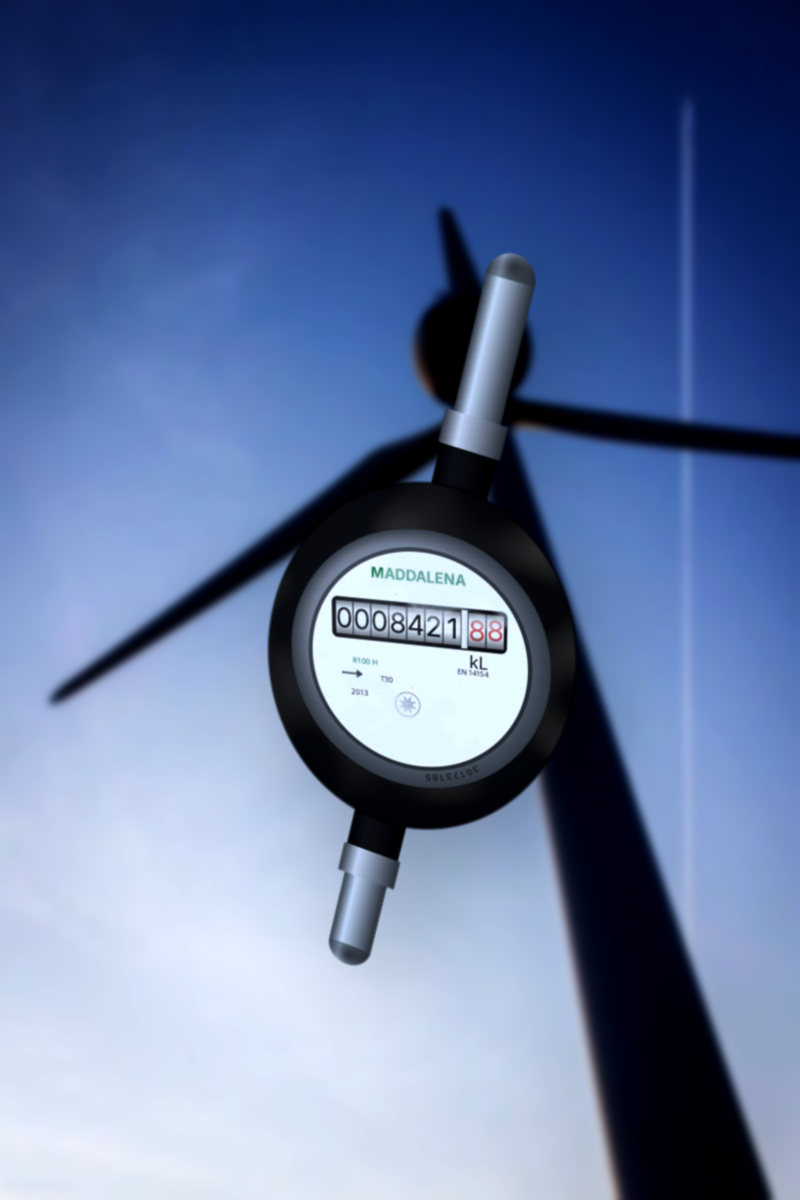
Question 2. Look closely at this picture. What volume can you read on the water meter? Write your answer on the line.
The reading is 8421.88 kL
